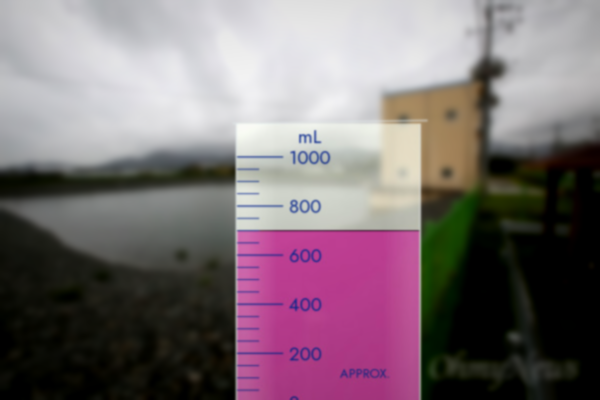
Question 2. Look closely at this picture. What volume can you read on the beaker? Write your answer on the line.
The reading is 700 mL
